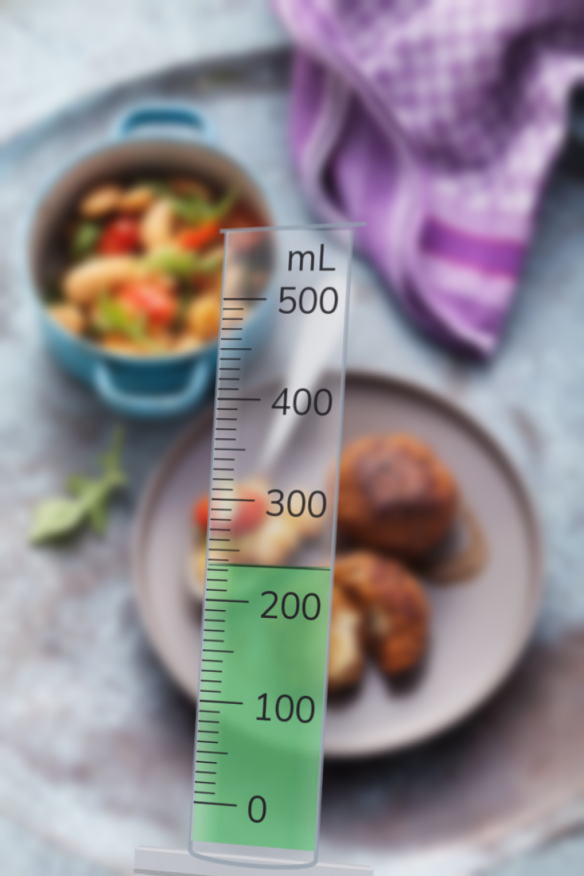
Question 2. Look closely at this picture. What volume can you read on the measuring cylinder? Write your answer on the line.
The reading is 235 mL
